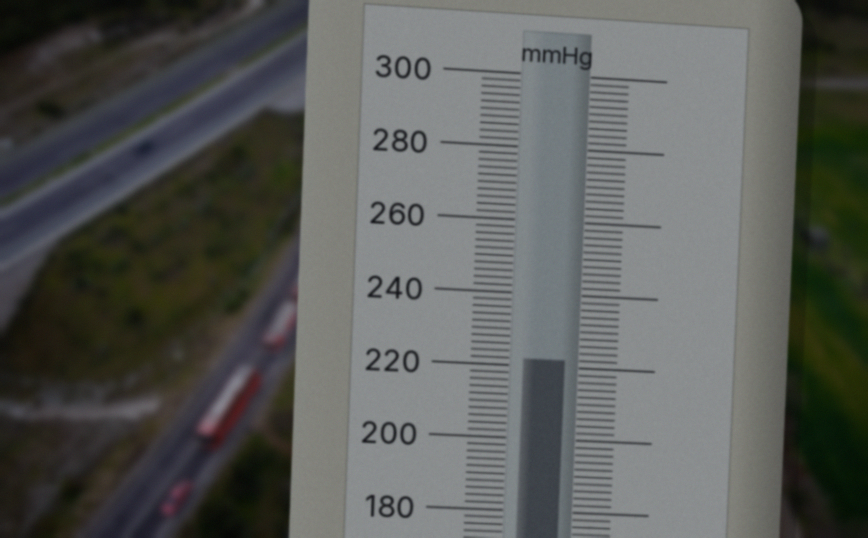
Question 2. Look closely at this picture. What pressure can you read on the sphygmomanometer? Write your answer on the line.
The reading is 222 mmHg
